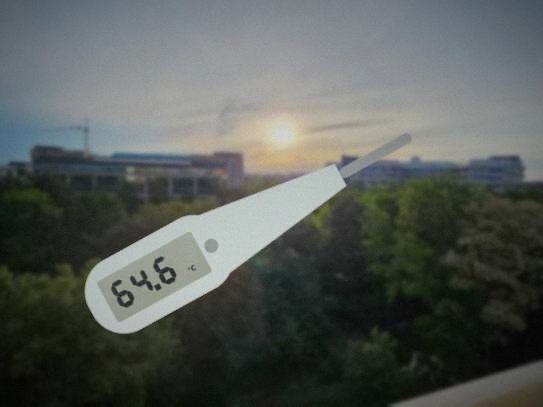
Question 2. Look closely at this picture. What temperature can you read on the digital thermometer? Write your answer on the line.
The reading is 64.6 °C
